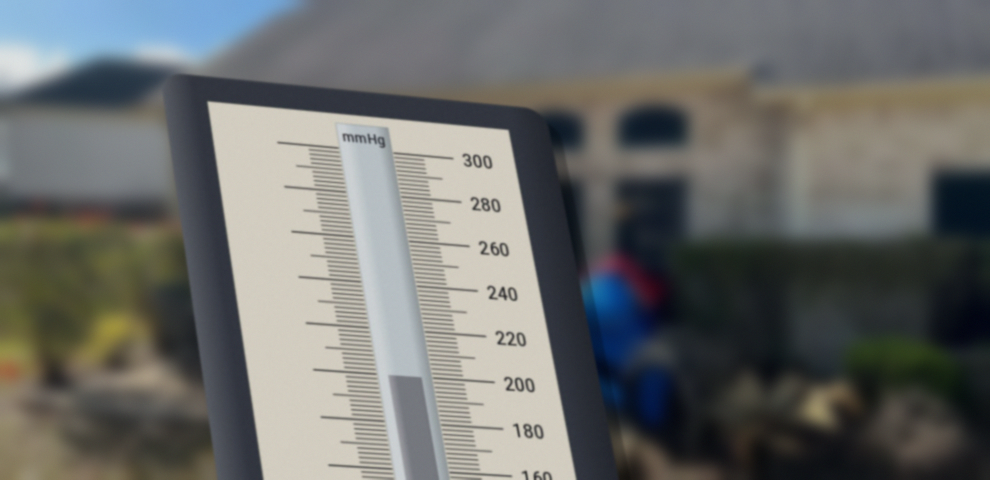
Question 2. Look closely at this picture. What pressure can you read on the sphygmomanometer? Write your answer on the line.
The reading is 200 mmHg
